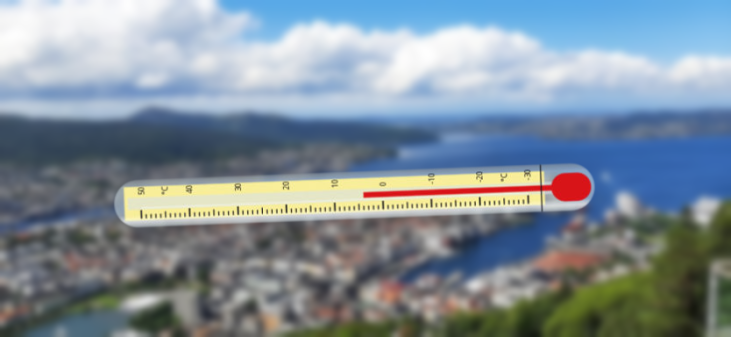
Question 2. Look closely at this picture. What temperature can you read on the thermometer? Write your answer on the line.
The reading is 4 °C
